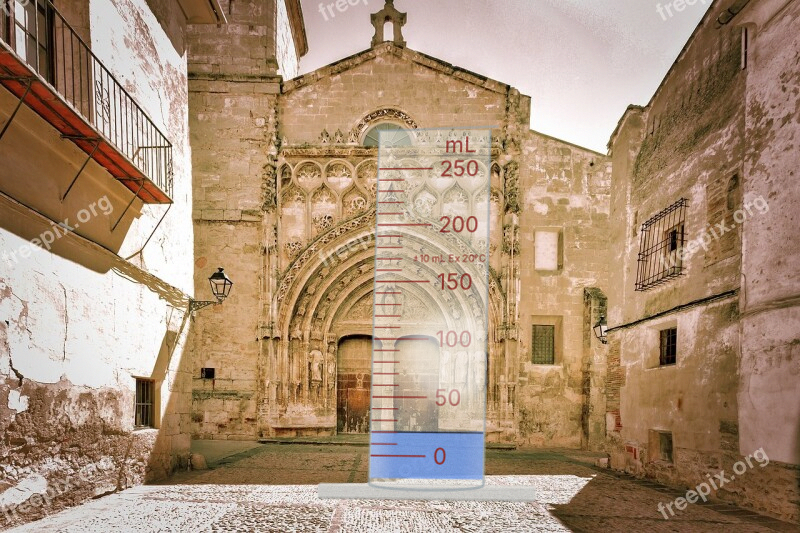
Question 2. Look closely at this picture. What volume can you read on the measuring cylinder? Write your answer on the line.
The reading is 20 mL
